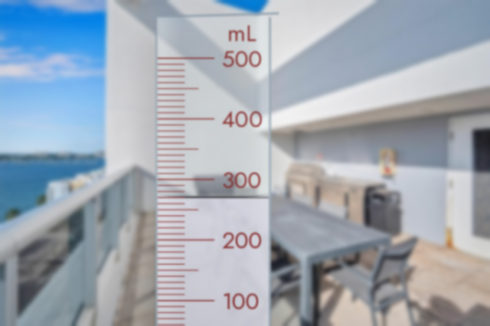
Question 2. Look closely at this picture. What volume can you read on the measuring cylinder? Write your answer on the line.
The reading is 270 mL
